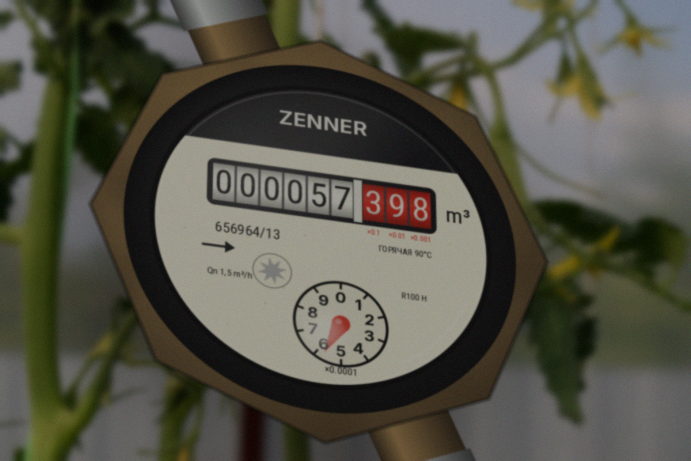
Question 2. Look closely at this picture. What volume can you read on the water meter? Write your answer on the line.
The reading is 57.3985 m³
